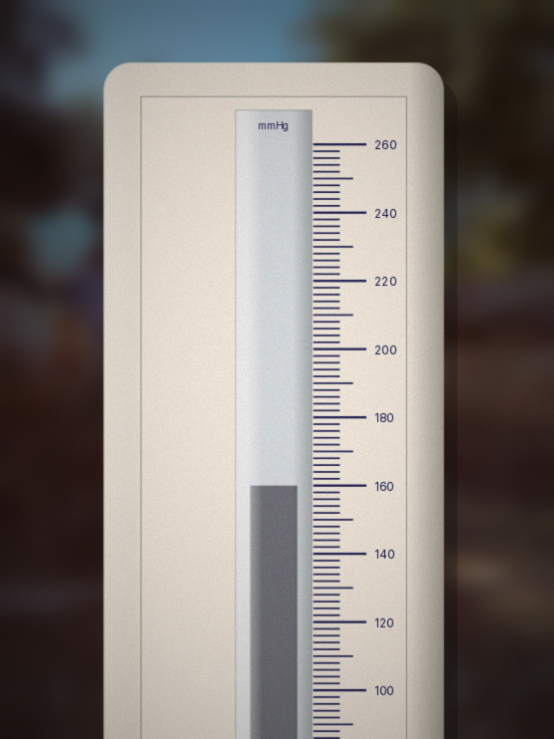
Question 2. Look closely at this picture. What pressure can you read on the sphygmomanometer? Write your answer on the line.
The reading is 160 mmHg
